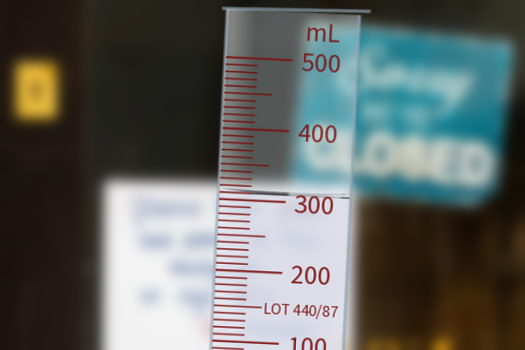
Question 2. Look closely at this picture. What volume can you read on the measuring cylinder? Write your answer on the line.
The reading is 310 mL
